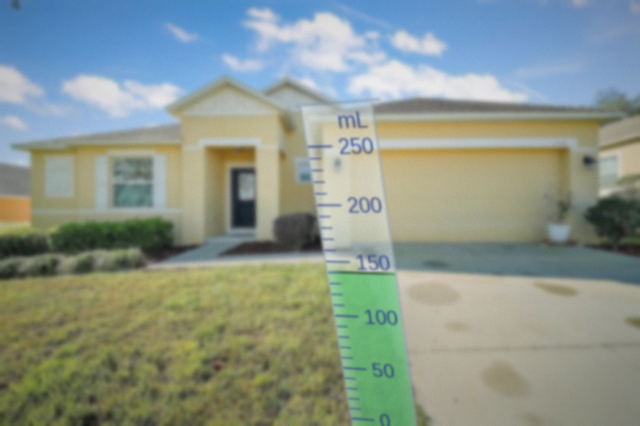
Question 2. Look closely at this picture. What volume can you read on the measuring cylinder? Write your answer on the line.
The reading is 140 mL
